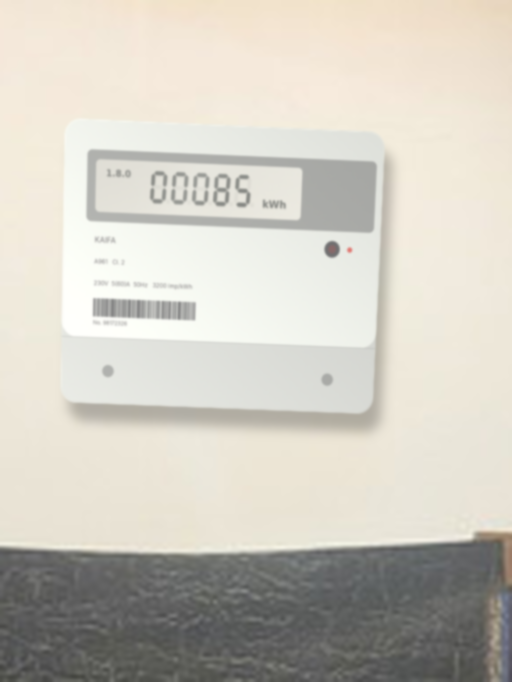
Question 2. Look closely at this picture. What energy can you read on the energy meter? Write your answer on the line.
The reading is 85 kWh
